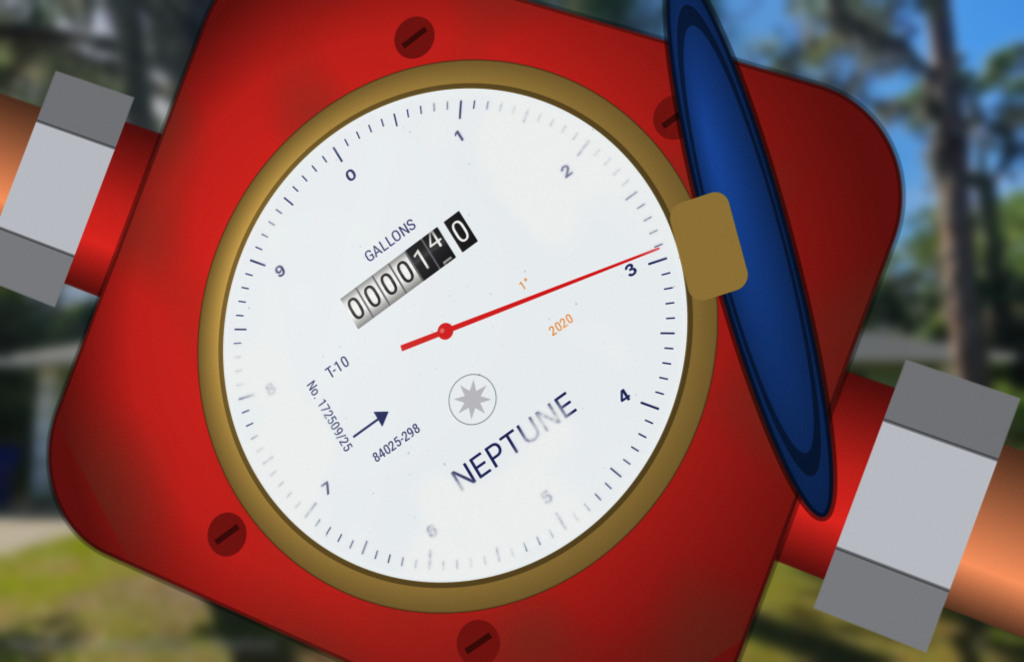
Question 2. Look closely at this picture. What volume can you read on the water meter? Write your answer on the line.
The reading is 142.9 gal
